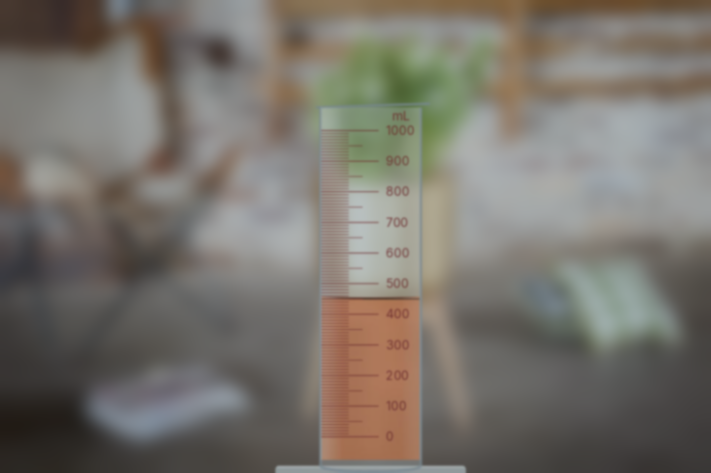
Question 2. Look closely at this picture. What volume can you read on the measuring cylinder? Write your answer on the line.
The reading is 450 mL
